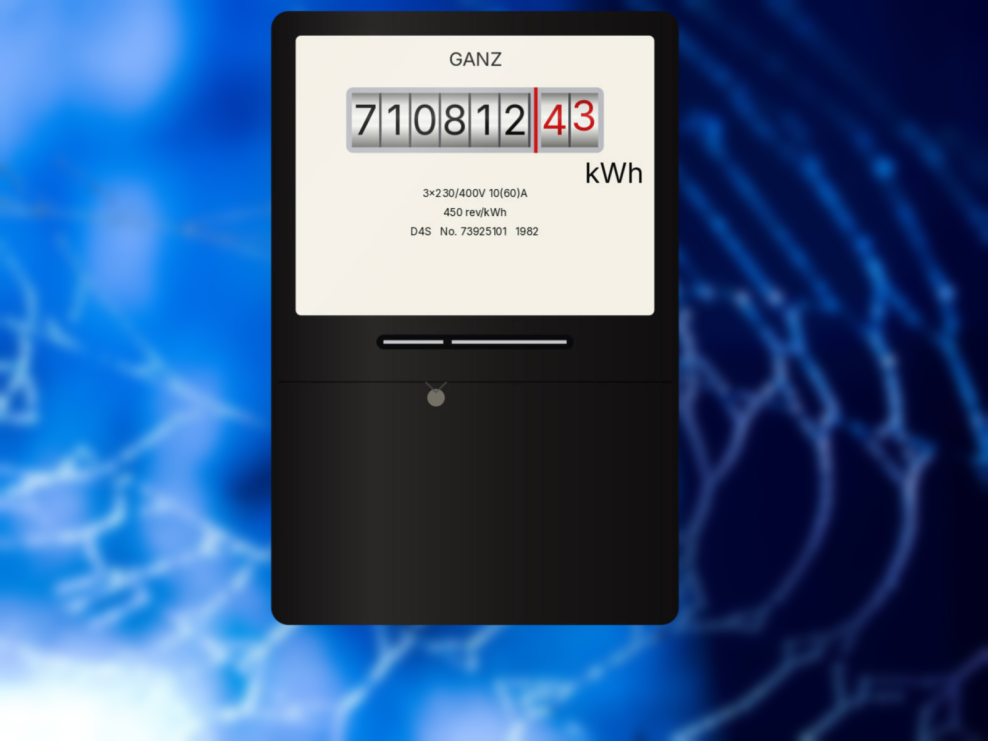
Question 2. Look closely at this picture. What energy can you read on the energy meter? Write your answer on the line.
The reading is 710812.43 kWh
